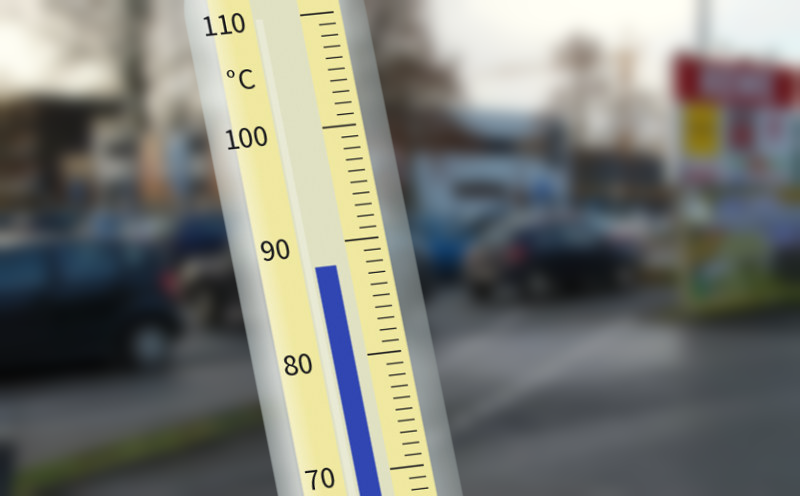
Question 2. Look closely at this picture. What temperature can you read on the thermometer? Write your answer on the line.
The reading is 88 °C
